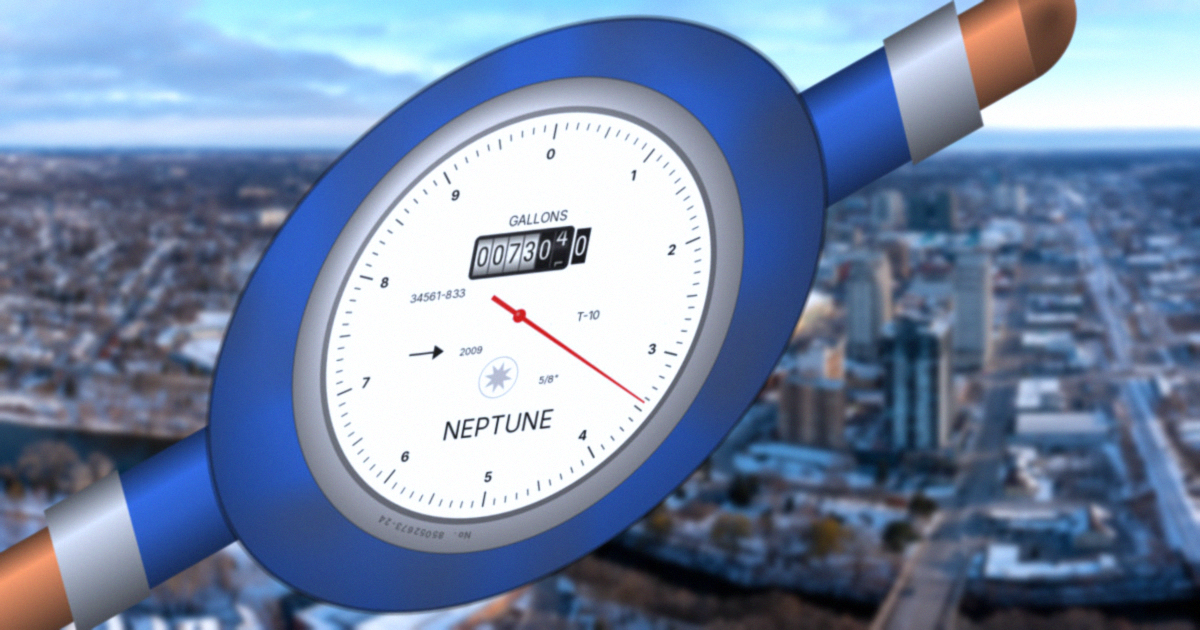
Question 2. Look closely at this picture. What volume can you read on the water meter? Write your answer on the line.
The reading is 73043.4 gal
